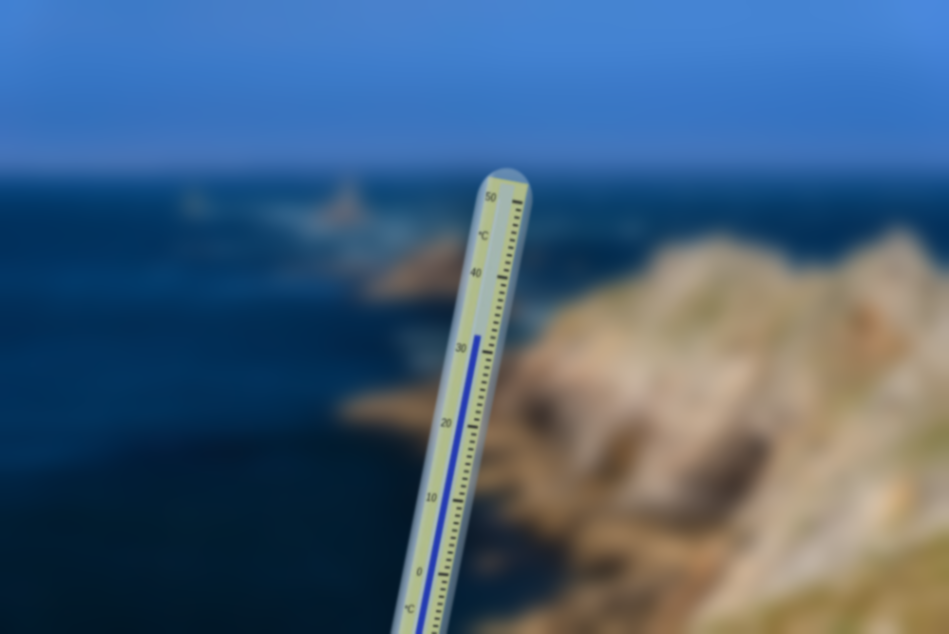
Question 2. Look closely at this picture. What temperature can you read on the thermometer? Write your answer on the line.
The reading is 32 °C
